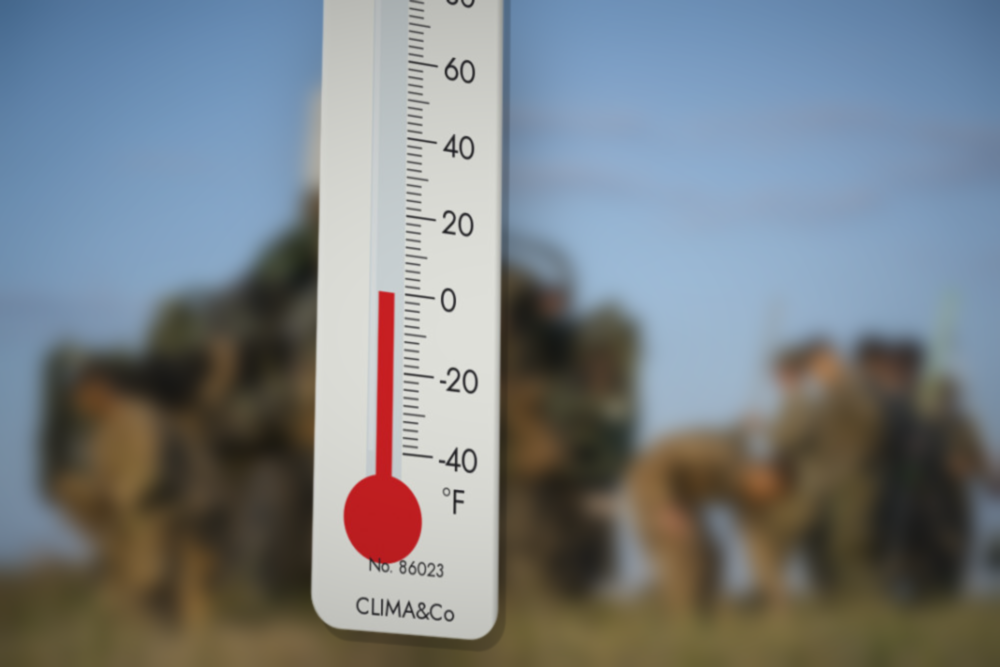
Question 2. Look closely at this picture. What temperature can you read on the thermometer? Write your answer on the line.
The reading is 0 °F
